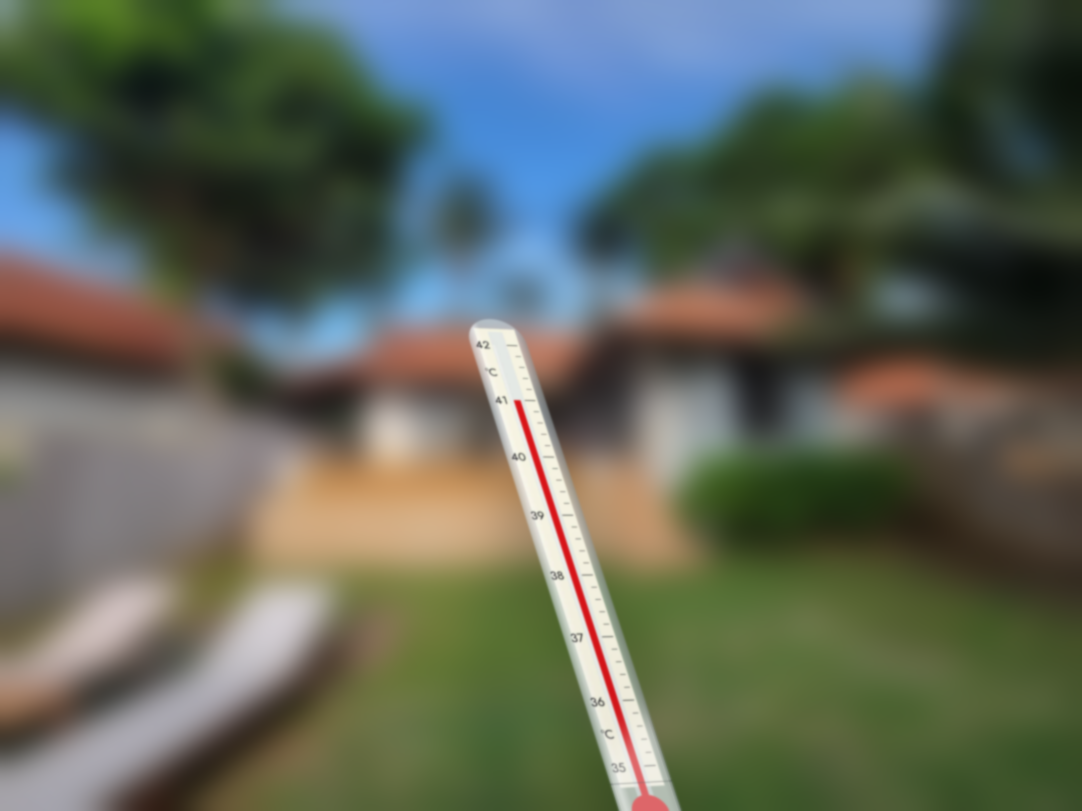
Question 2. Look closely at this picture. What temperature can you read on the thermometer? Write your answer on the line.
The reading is 41 °C
